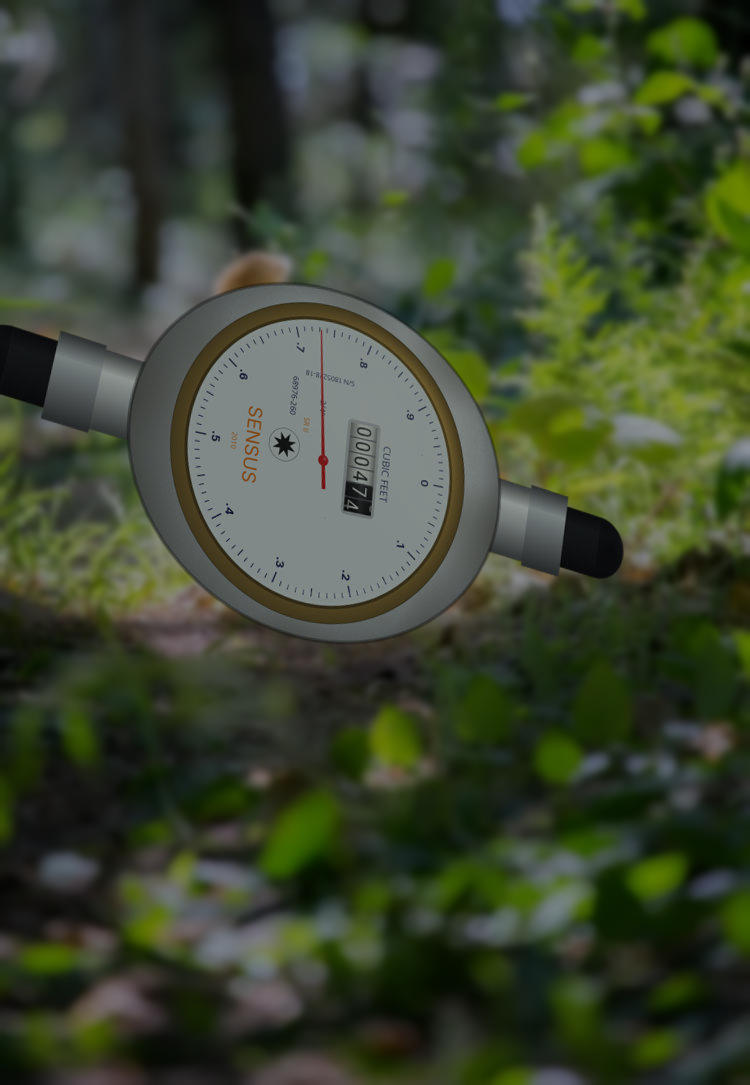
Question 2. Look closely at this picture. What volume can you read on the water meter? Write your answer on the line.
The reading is 473.73 ft³
